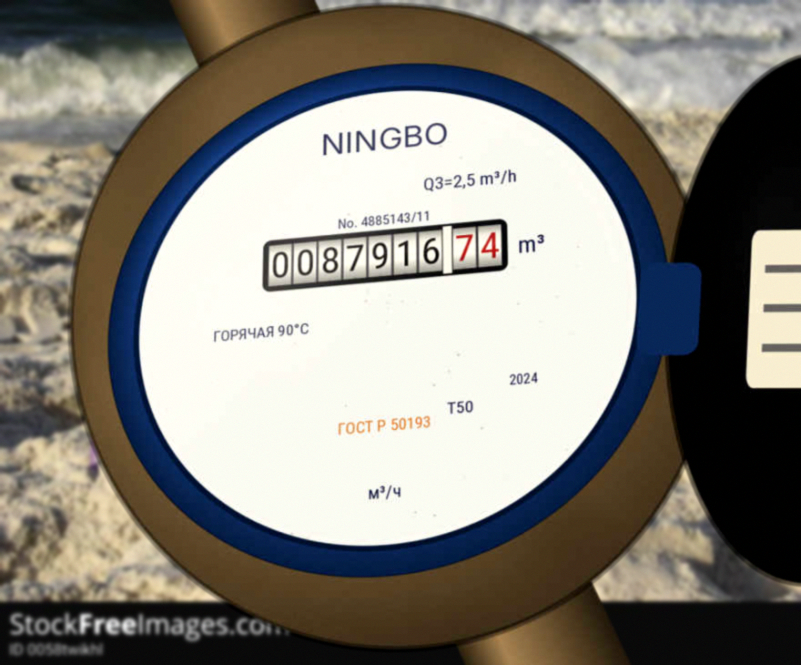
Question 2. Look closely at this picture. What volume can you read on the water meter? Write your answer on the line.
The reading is 87916.74 m³
